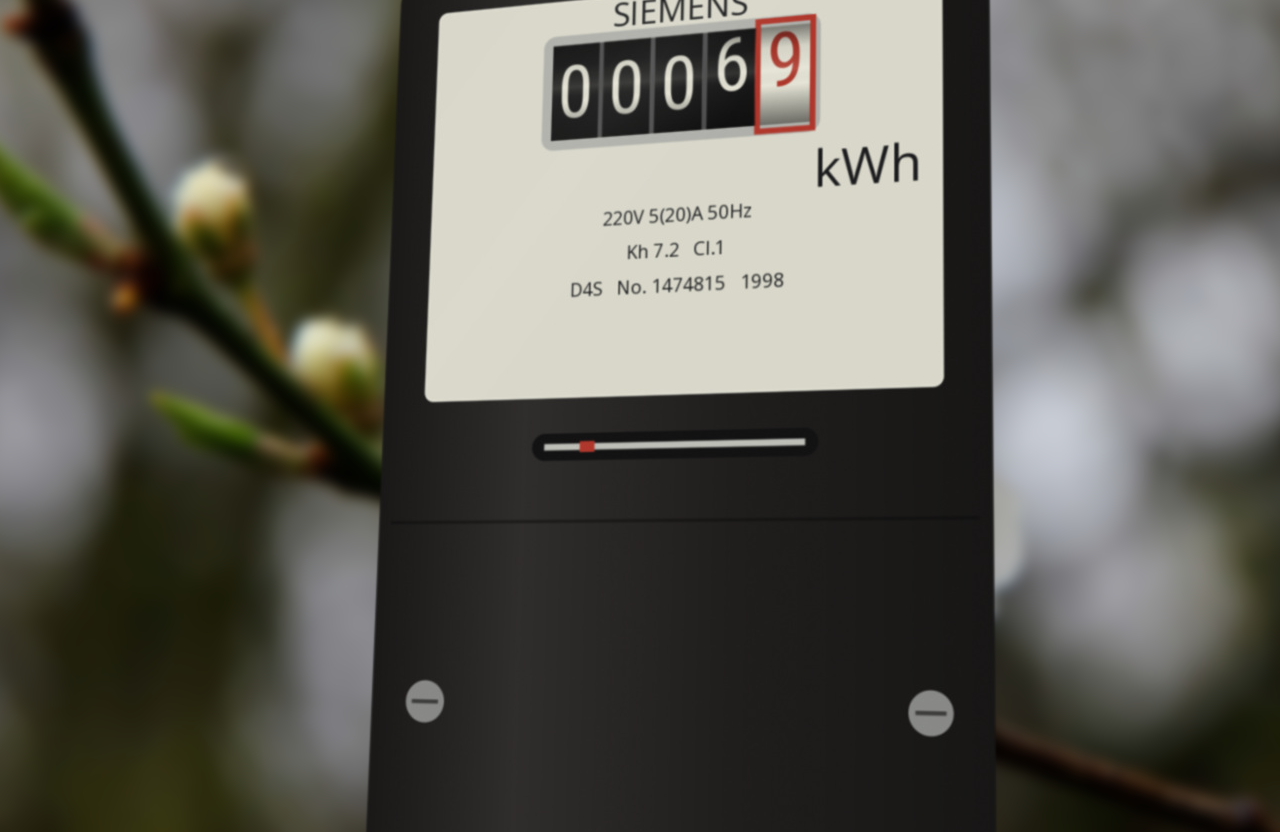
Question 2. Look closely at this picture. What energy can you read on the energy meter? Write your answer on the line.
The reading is 6.9 kWh
